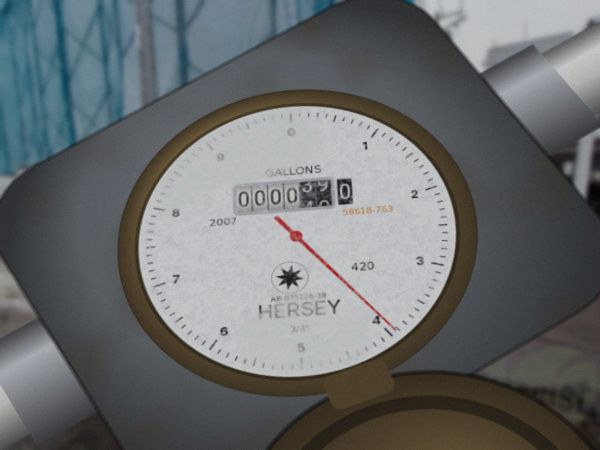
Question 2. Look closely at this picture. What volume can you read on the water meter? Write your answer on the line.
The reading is 393.9 gal
